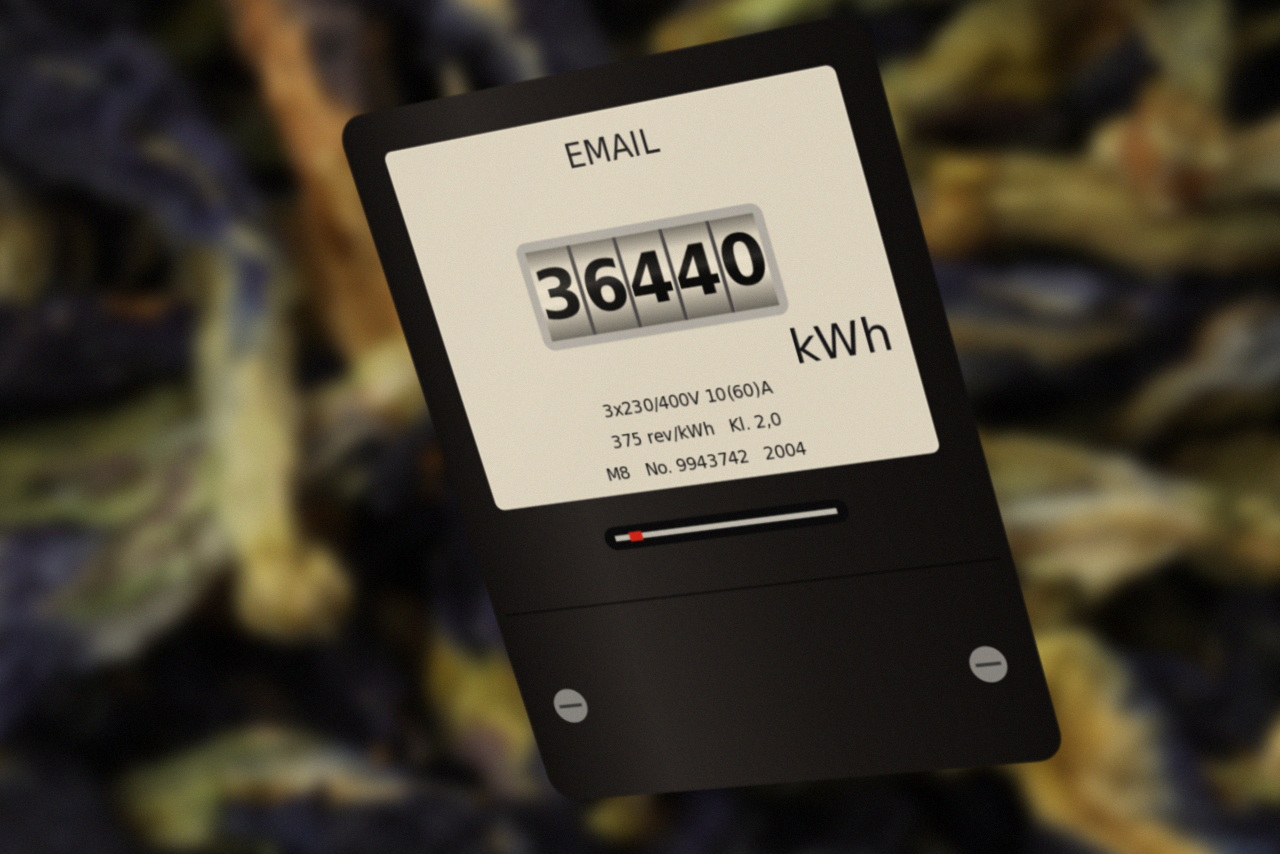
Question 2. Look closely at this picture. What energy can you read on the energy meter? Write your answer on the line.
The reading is 36440 kWh
